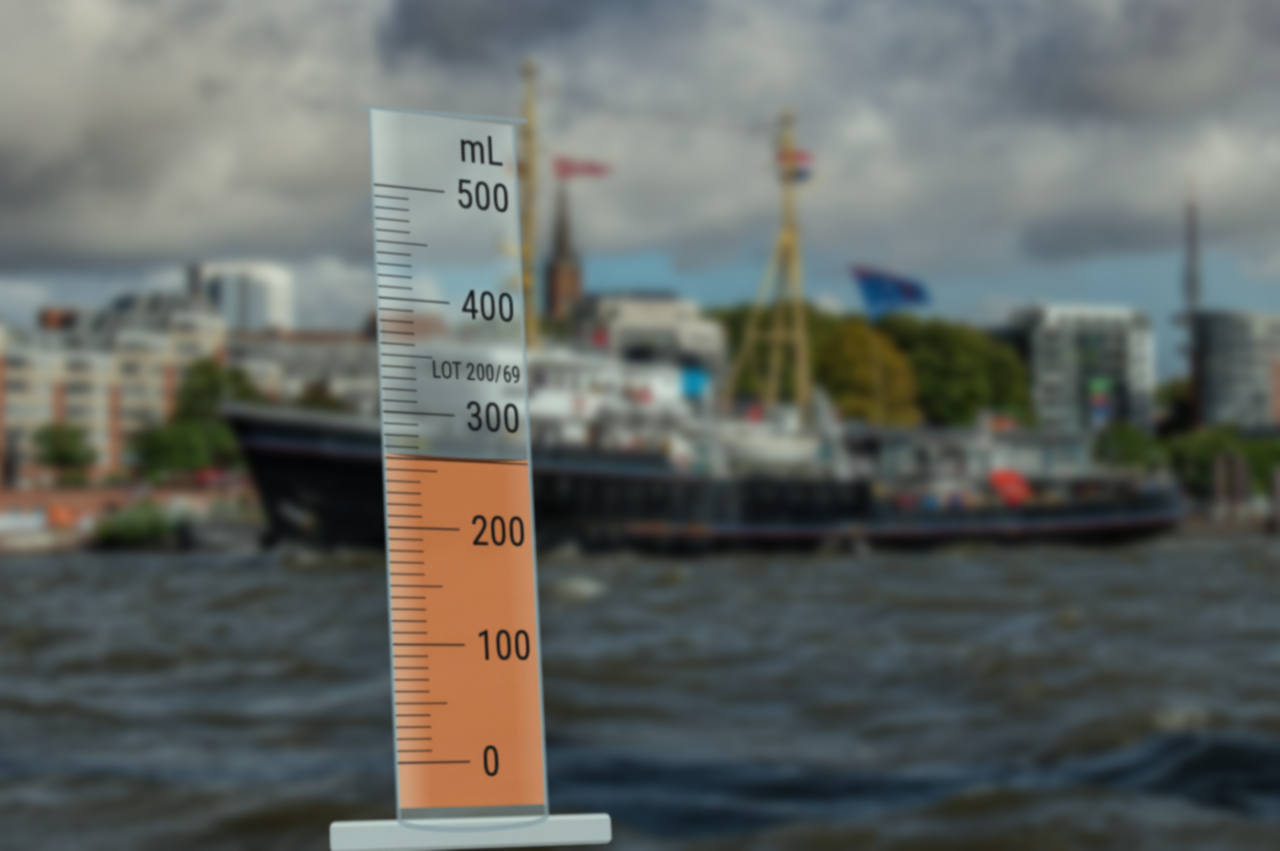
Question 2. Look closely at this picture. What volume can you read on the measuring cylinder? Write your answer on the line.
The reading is 260 mL
